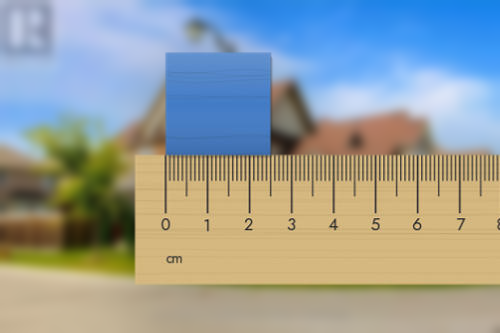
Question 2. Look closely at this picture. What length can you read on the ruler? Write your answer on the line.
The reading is 2.5 cm
